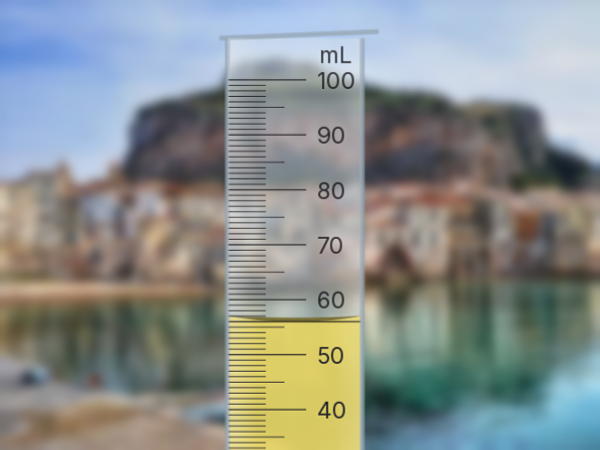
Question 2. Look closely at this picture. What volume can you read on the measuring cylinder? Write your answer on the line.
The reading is 56 mL
